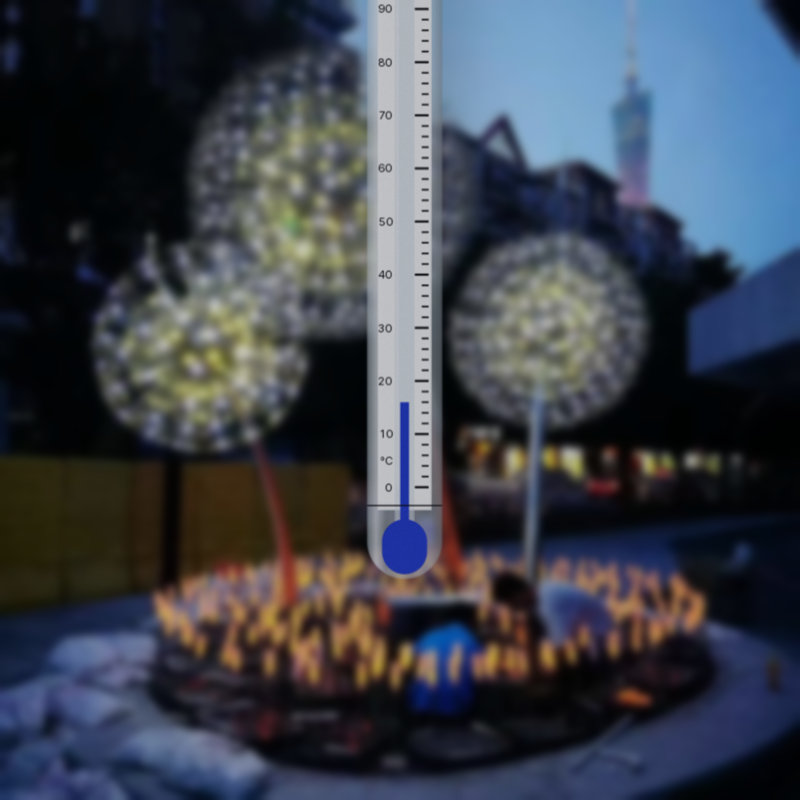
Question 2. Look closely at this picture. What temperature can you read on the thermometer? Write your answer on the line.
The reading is 16 °C
